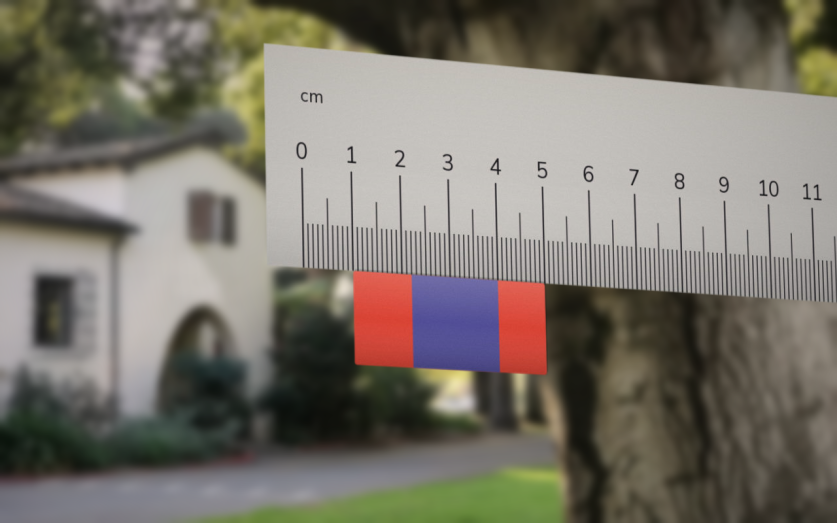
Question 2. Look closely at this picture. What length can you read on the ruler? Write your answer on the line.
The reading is 4 cm
